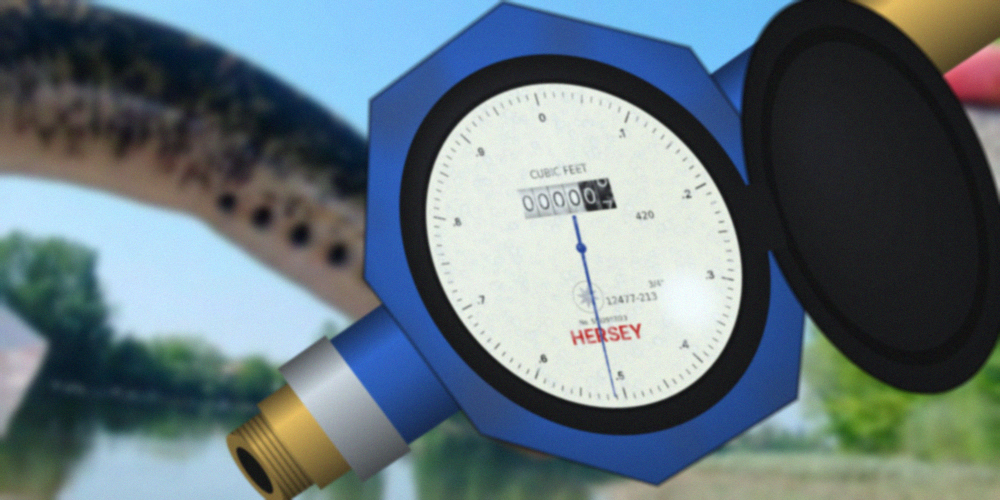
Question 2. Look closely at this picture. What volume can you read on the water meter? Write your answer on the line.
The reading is 6.51 ft³
